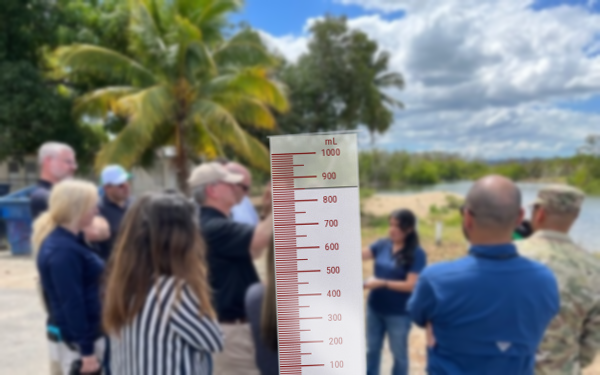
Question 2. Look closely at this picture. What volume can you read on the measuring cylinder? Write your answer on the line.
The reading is 850 mL
